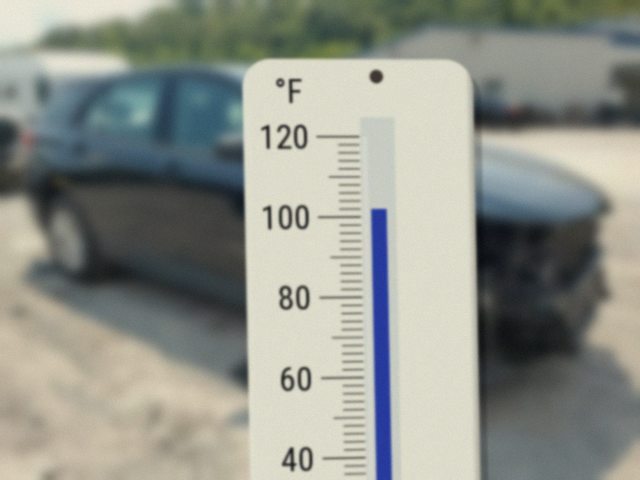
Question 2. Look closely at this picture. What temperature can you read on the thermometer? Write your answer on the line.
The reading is 102 °F
